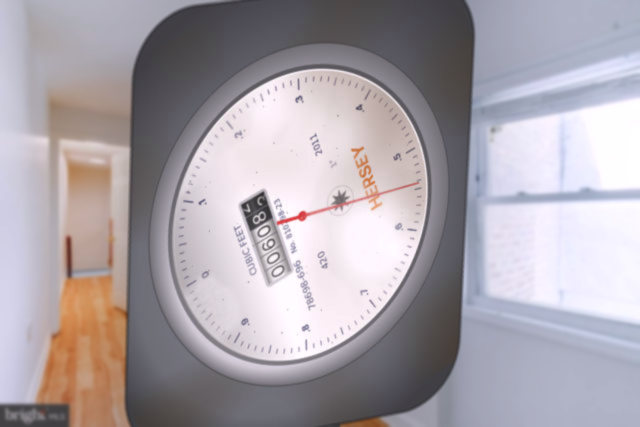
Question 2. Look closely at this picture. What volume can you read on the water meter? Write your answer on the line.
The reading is 6082.54 ft³
